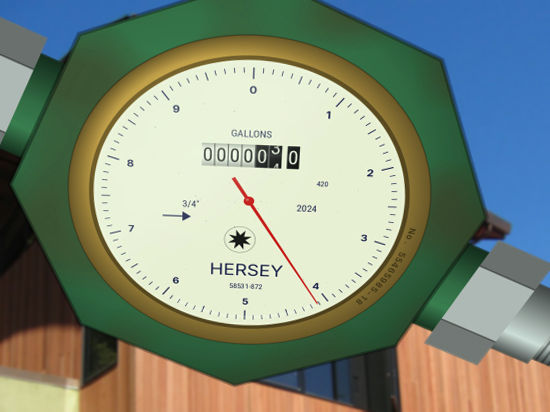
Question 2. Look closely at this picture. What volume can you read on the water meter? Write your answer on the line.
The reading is 34.1 gal
